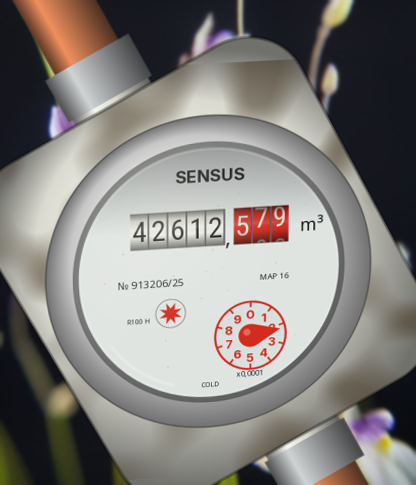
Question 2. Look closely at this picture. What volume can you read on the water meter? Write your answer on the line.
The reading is 42612.5792 m³
